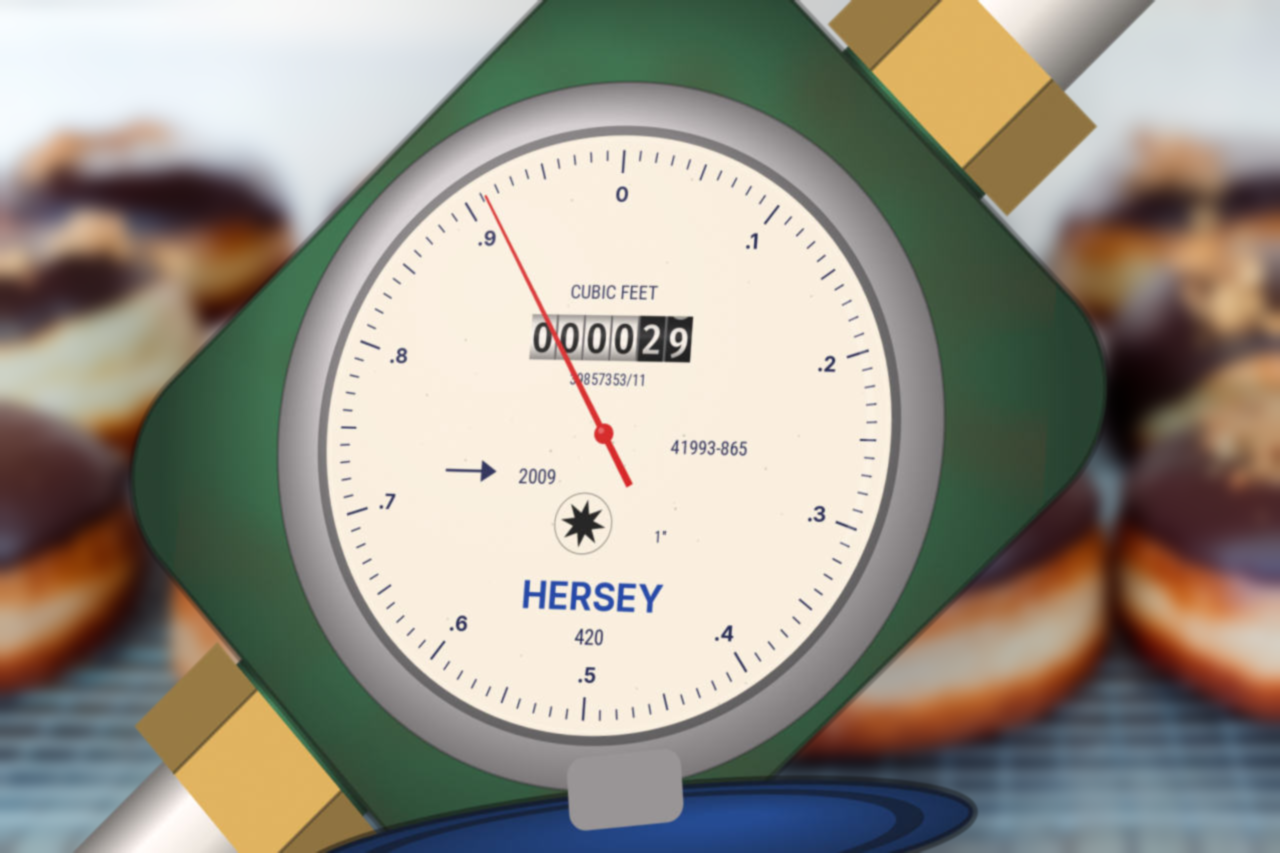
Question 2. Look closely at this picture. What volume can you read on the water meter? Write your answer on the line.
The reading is 28.91 ft³
